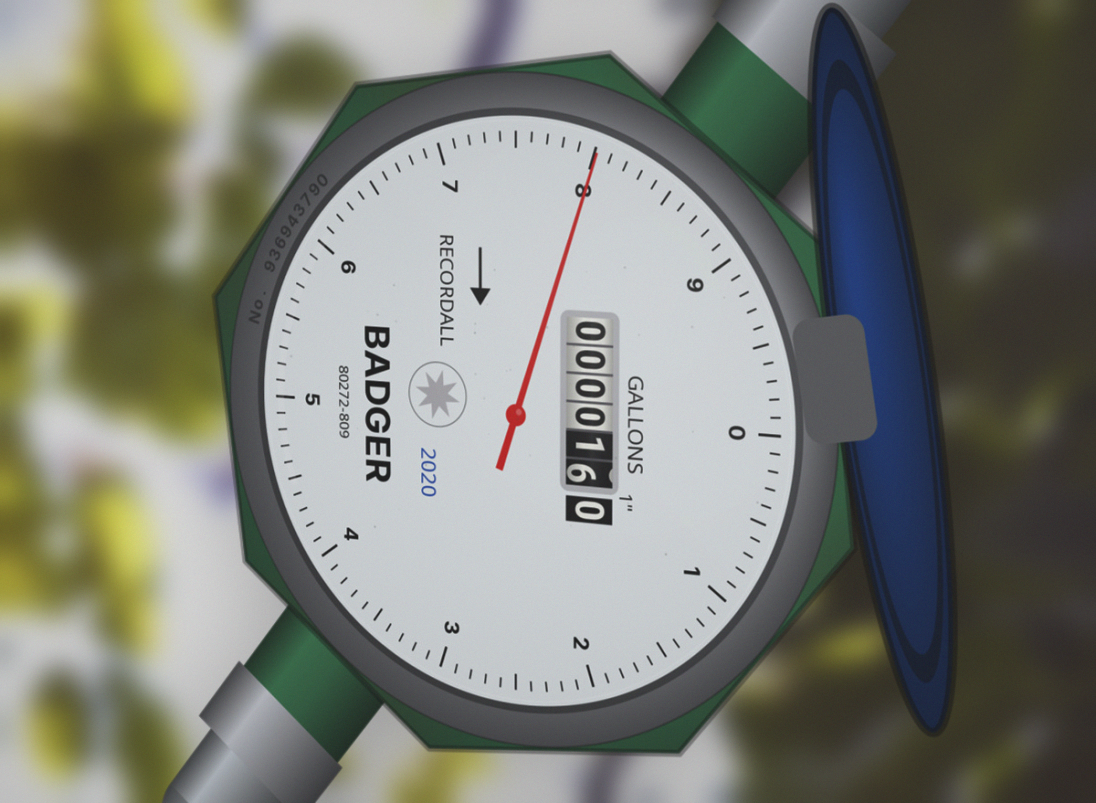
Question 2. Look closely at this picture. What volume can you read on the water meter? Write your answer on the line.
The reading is 158.0 gal
